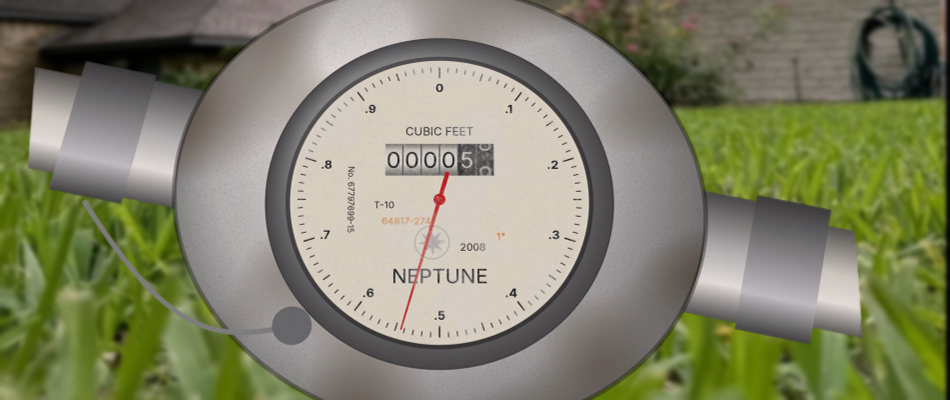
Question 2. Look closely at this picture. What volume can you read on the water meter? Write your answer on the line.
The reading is 58.54 ft³
